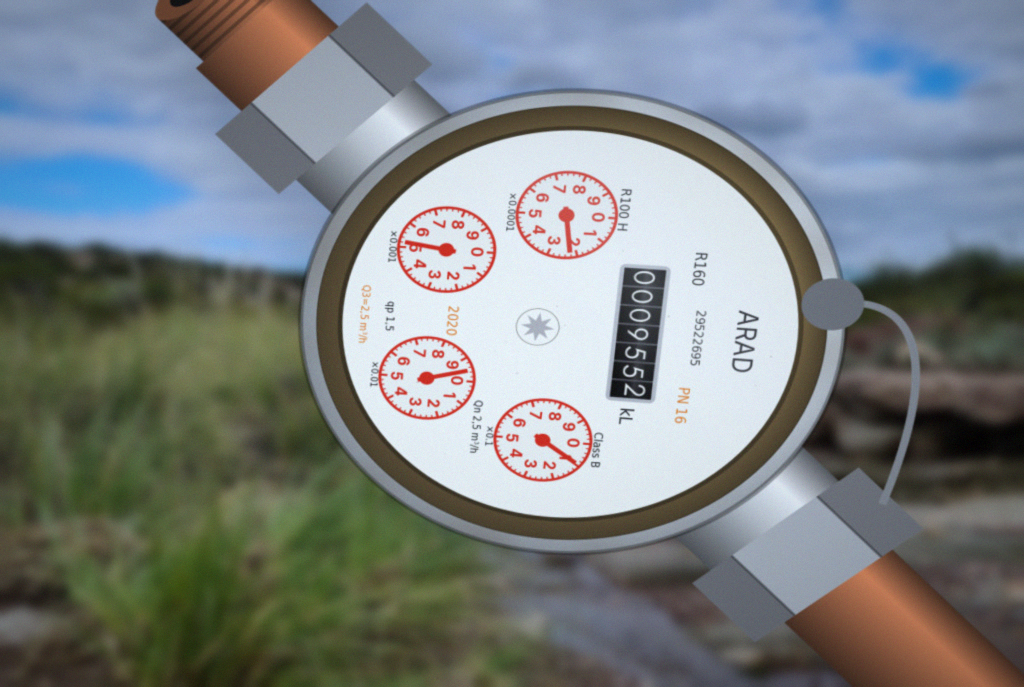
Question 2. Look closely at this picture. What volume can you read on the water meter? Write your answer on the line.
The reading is 9552.0952 kL
